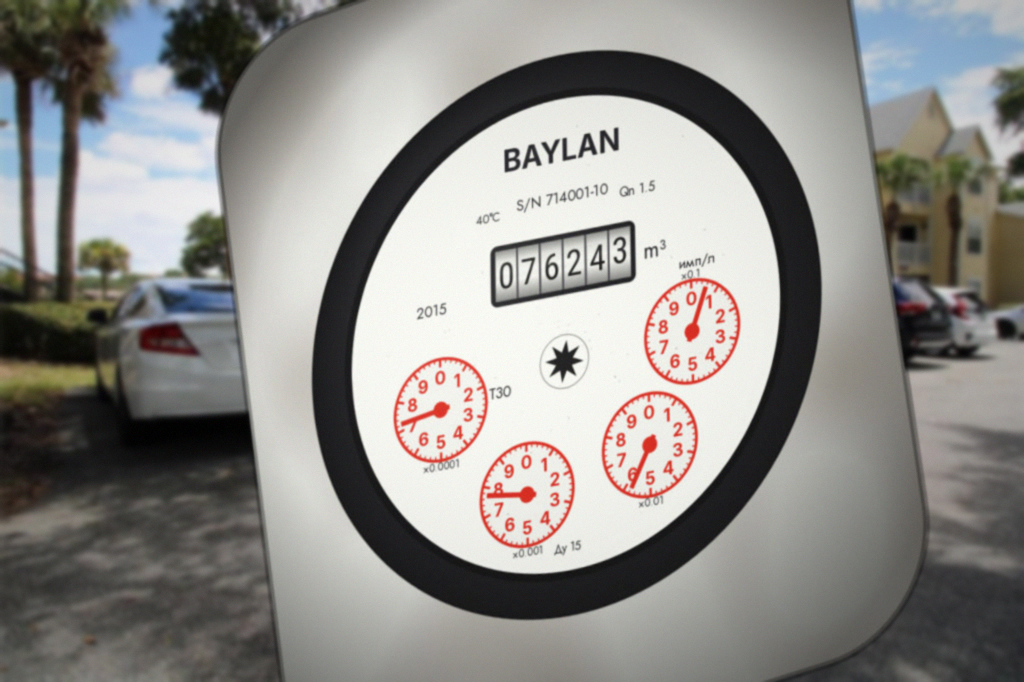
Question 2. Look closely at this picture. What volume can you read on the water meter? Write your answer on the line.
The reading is 76243.0577 m³
